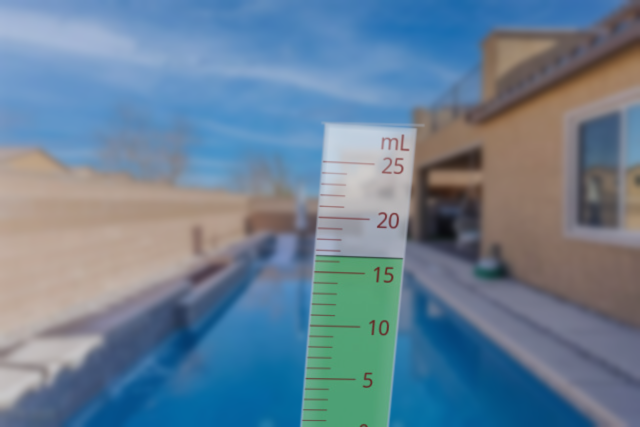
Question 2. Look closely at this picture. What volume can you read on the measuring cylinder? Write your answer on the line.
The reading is 16.5 mL
